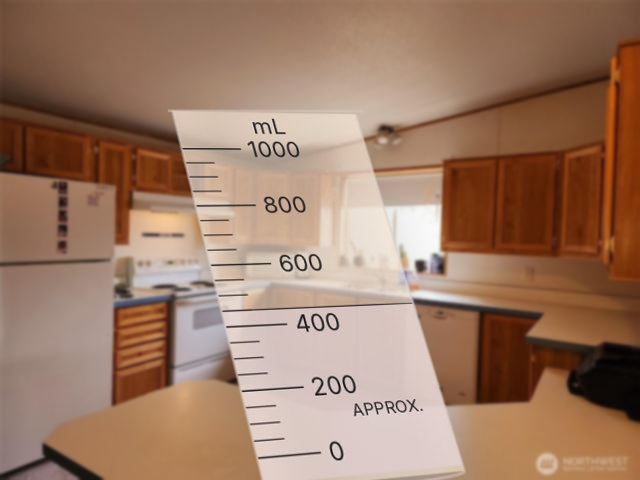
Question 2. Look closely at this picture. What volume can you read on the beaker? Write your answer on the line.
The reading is 450 mL
